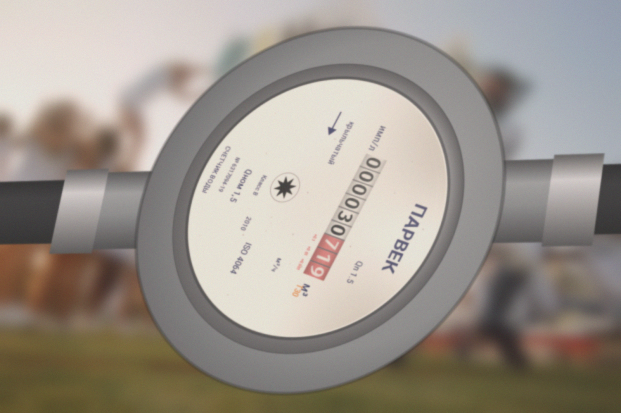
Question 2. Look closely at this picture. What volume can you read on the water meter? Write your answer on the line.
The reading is 30.719 m³
